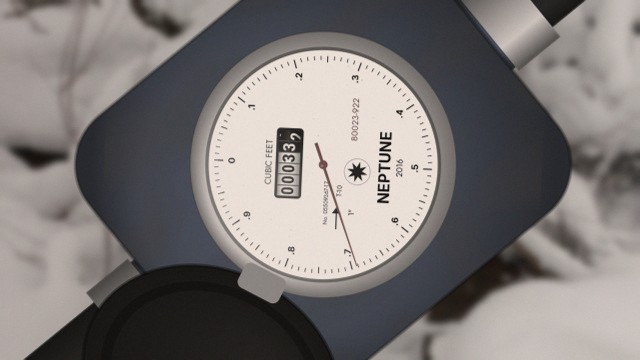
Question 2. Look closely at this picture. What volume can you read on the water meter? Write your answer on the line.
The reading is 331.69 ft³
